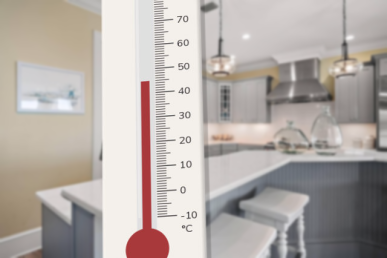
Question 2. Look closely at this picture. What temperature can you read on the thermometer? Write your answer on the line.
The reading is 45 °C
